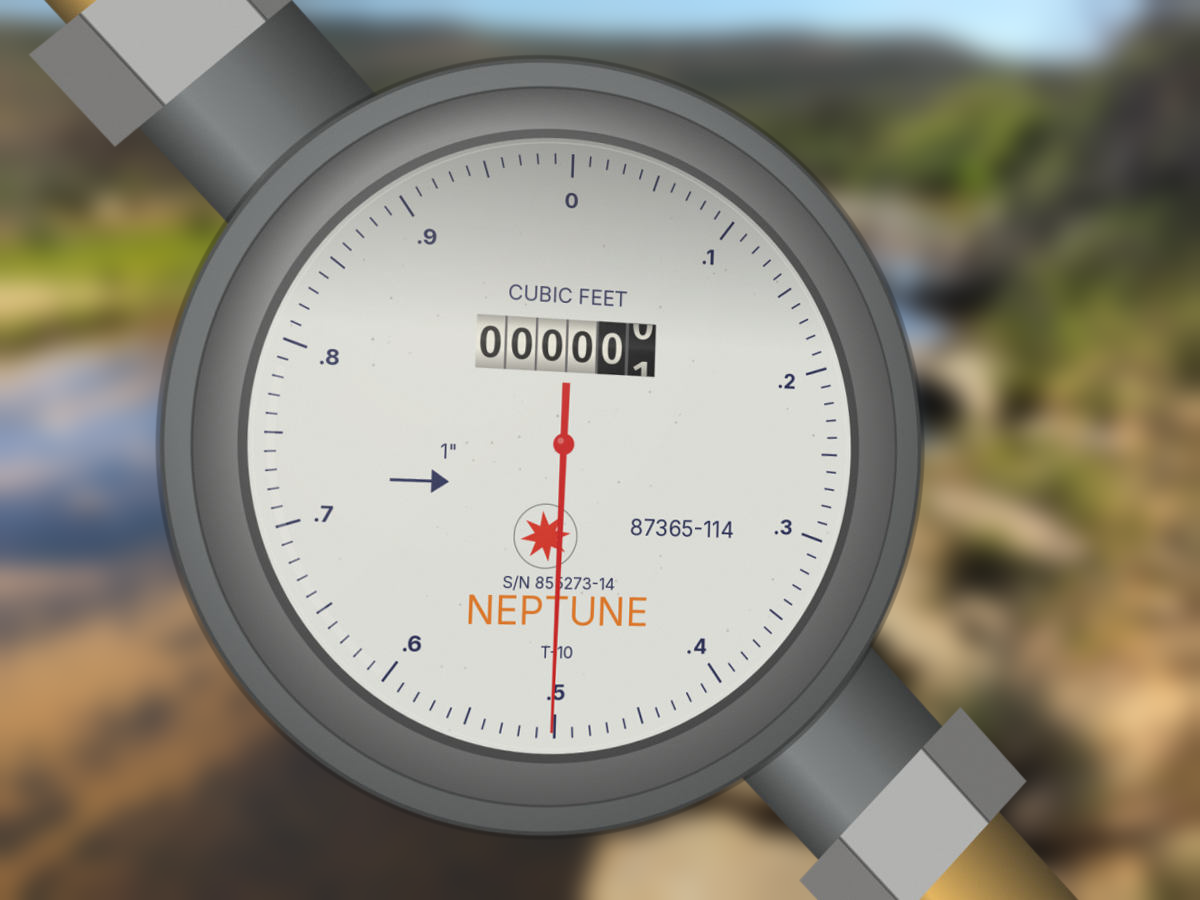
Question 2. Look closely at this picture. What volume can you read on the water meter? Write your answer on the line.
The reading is 0.50 ft³
